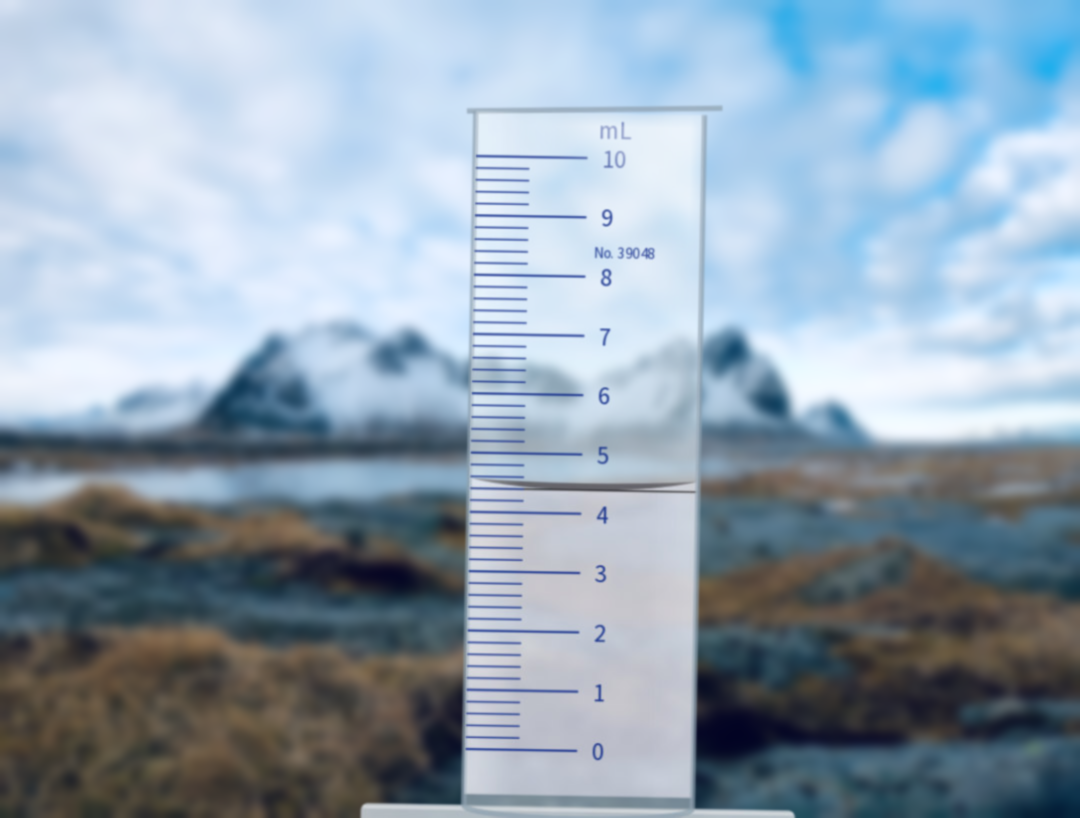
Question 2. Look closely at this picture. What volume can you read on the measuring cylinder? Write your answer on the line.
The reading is 4.4 mL
